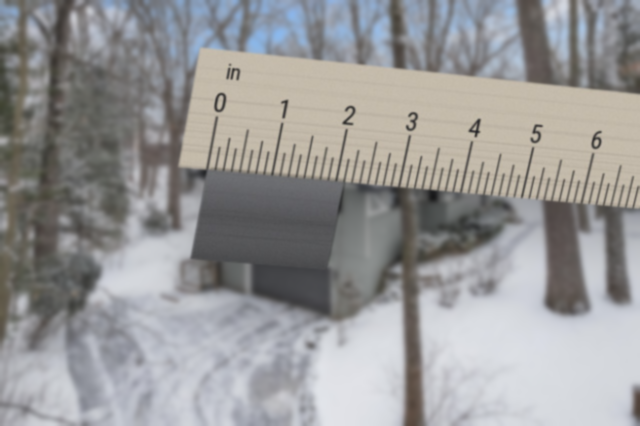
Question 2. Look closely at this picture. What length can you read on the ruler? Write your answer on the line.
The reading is 2.125 in
